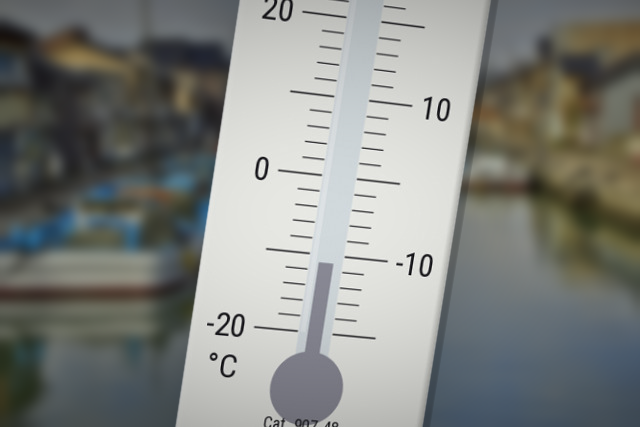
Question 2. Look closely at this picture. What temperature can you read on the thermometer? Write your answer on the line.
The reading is -11 °C
